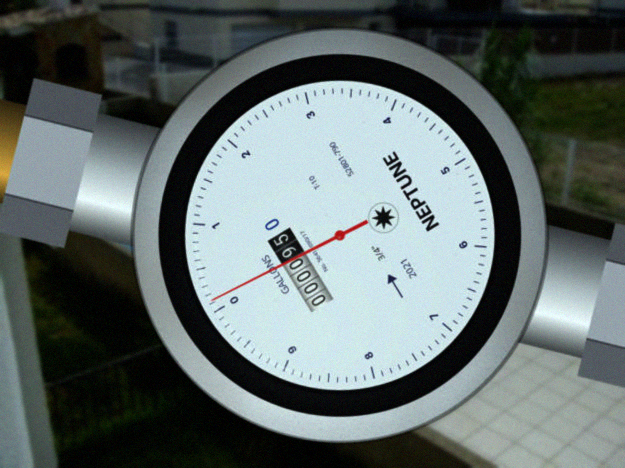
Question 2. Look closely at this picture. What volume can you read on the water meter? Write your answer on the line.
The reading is 950.1 gal
